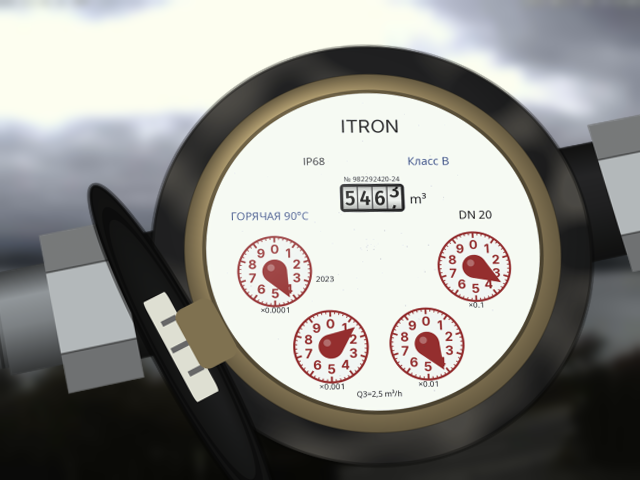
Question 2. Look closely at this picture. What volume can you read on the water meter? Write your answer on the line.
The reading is 5463.3414 m³
